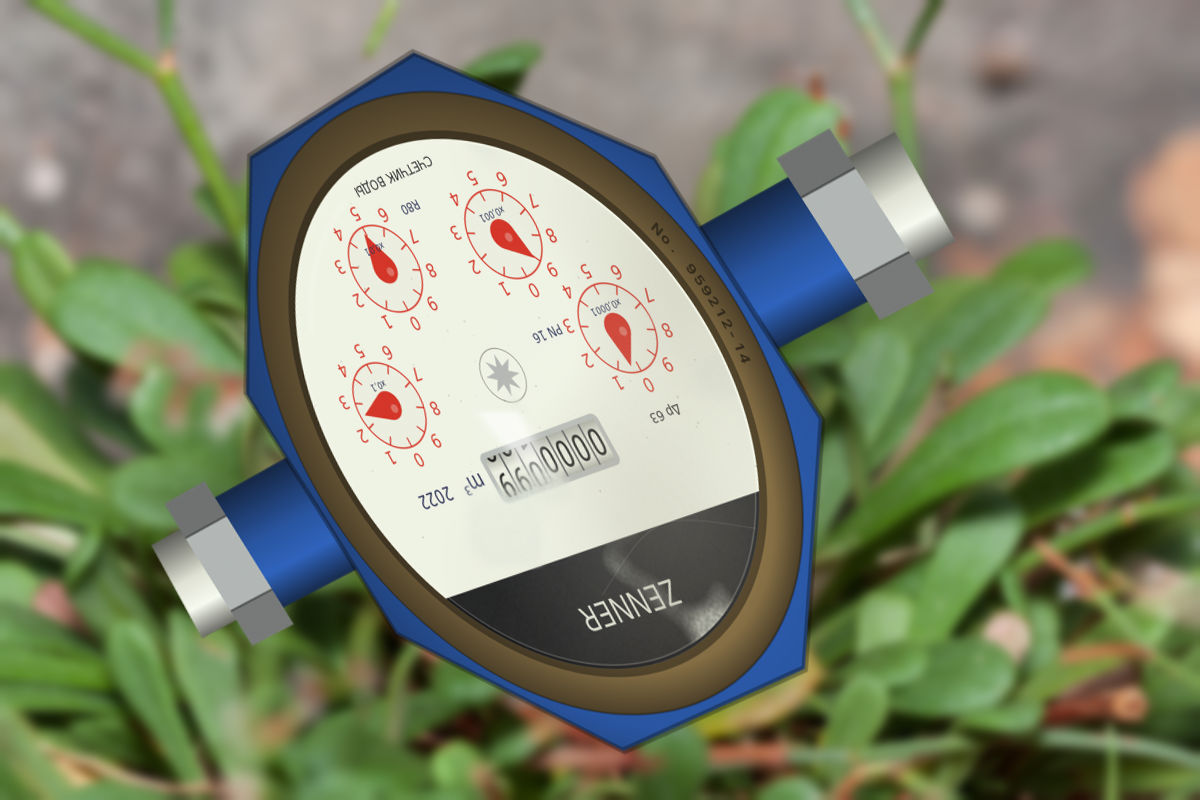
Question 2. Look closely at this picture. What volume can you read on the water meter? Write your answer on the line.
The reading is 99.2490 m³
